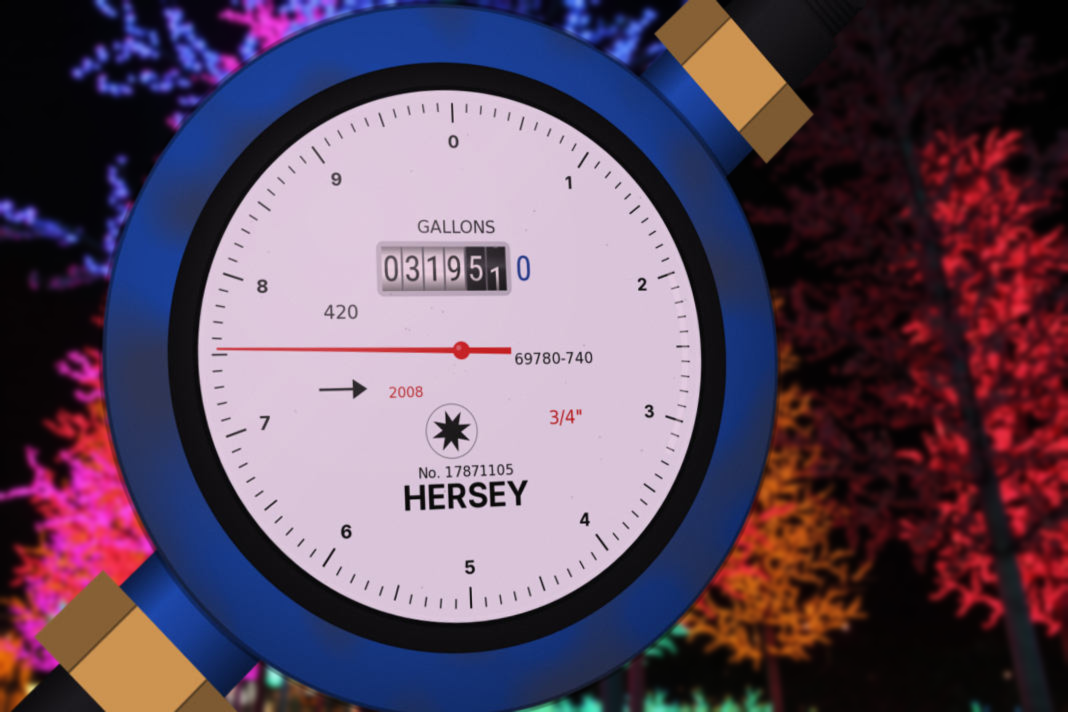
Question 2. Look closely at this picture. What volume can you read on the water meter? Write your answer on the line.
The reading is 319507.5 gal
